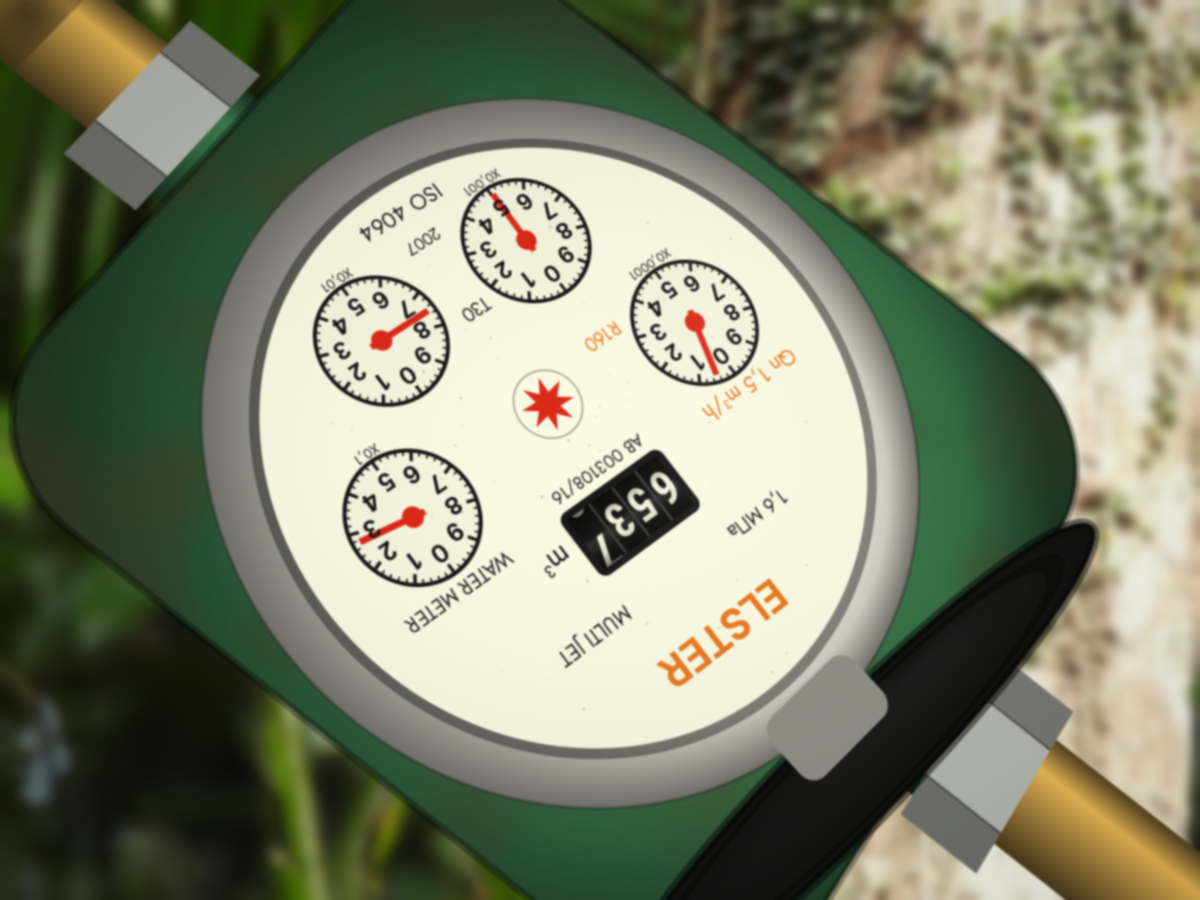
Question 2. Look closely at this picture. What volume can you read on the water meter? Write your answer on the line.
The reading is 6537.2750 m³
